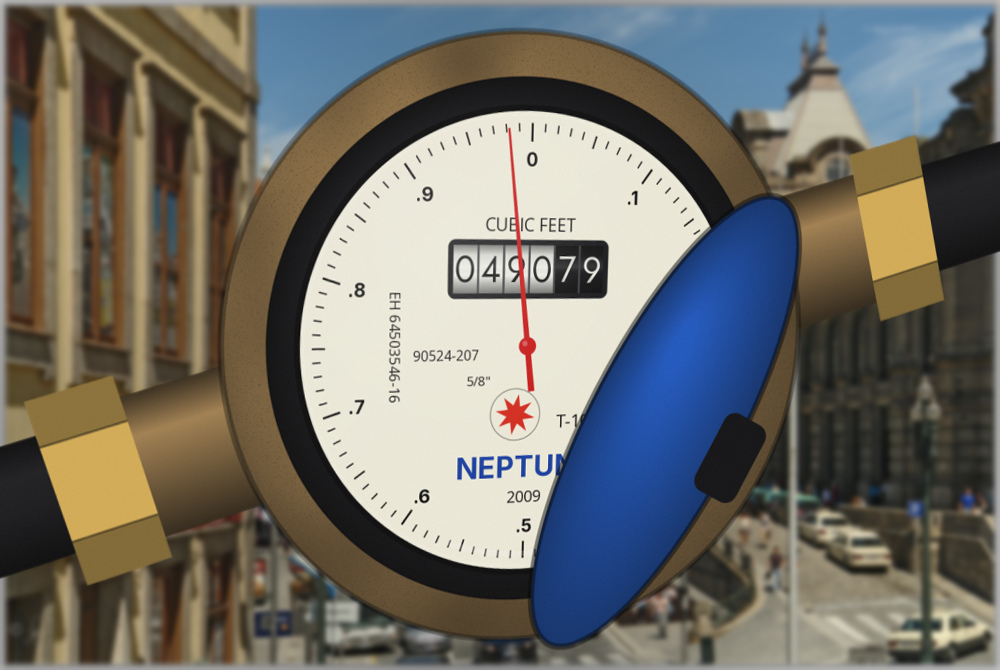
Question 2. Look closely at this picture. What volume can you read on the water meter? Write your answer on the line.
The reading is 49078.98 ft³
